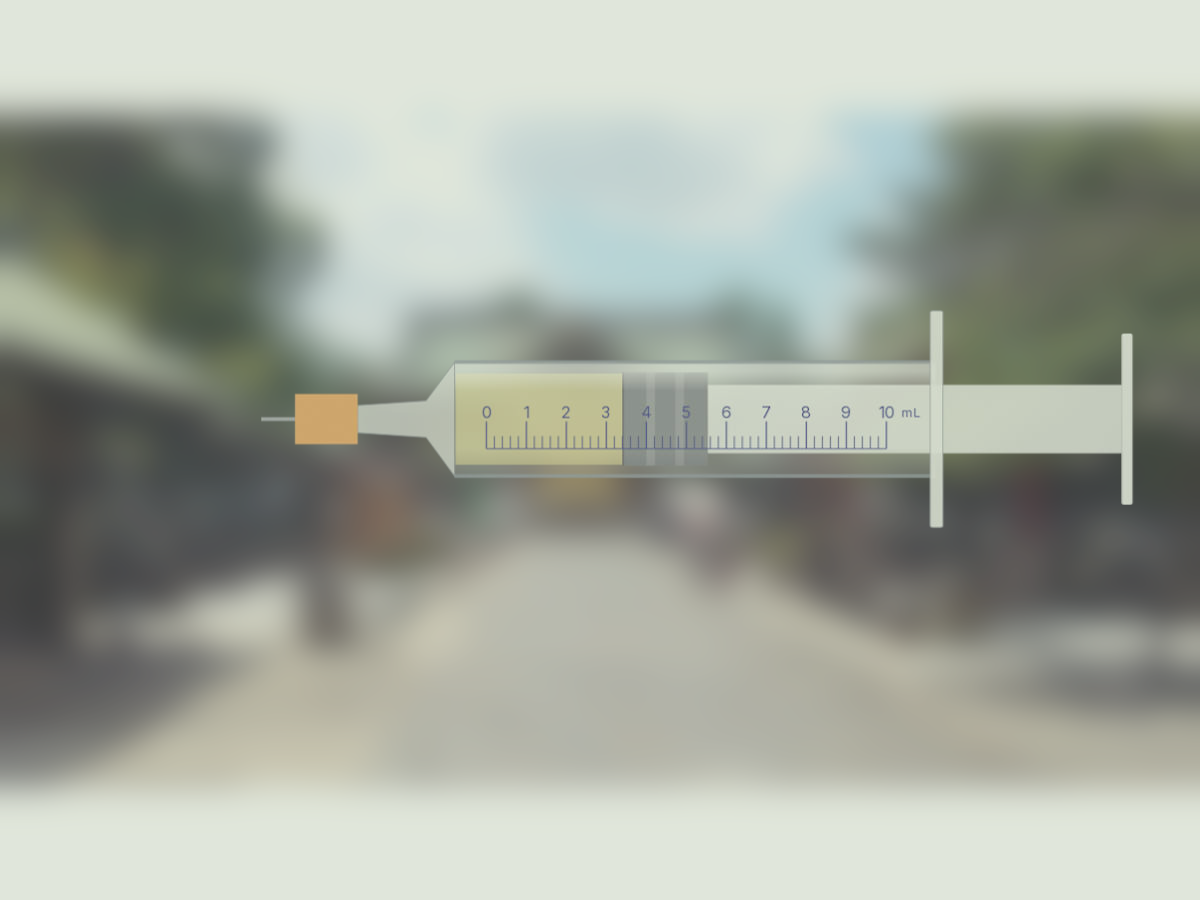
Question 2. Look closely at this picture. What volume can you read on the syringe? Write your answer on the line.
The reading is 3.4 mL
